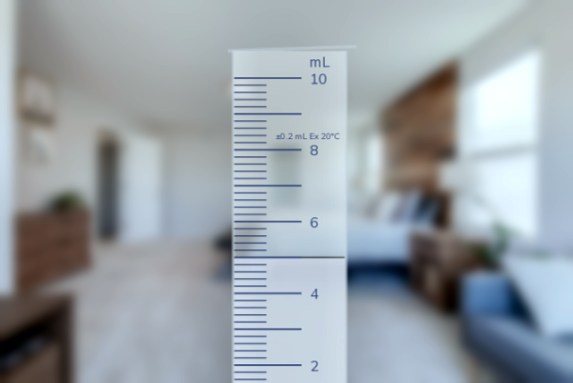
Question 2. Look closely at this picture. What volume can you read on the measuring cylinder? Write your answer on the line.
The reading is 5 mL
